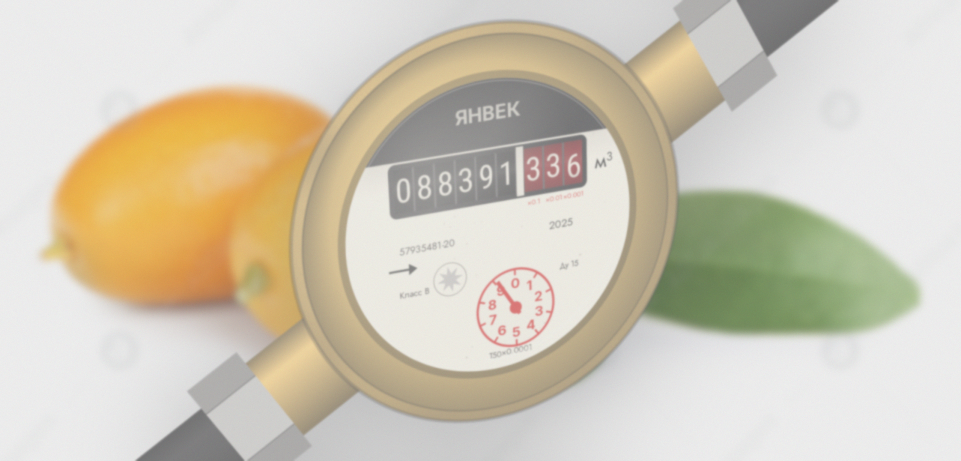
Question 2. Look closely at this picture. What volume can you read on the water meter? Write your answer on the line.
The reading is 88391.3359 m³
